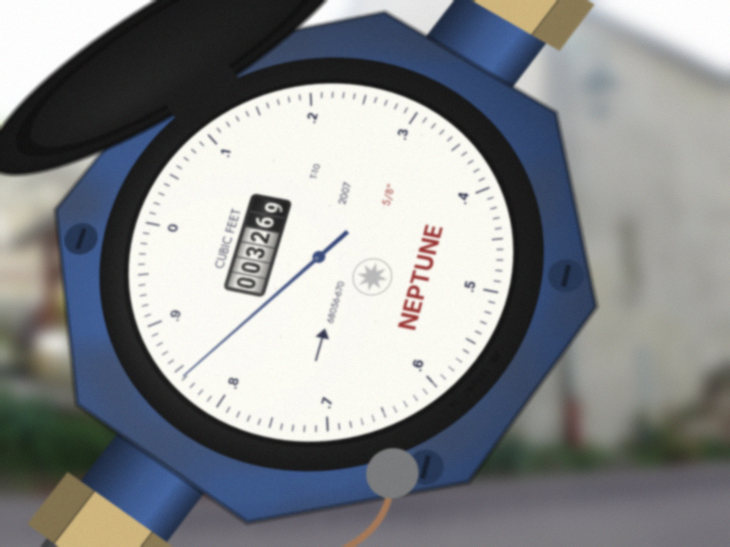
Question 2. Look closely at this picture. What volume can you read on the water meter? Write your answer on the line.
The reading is 3268.84 ft³
